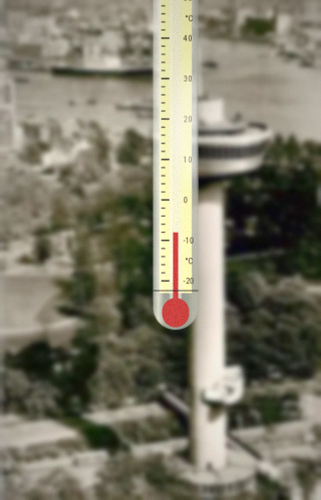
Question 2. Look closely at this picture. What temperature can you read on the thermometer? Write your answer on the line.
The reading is -8 °C
